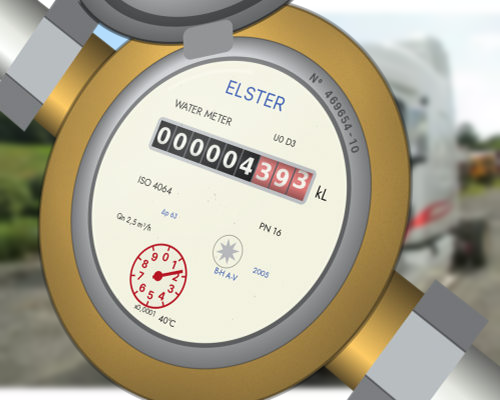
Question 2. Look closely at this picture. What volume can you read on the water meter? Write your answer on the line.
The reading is 4.3931 kL
